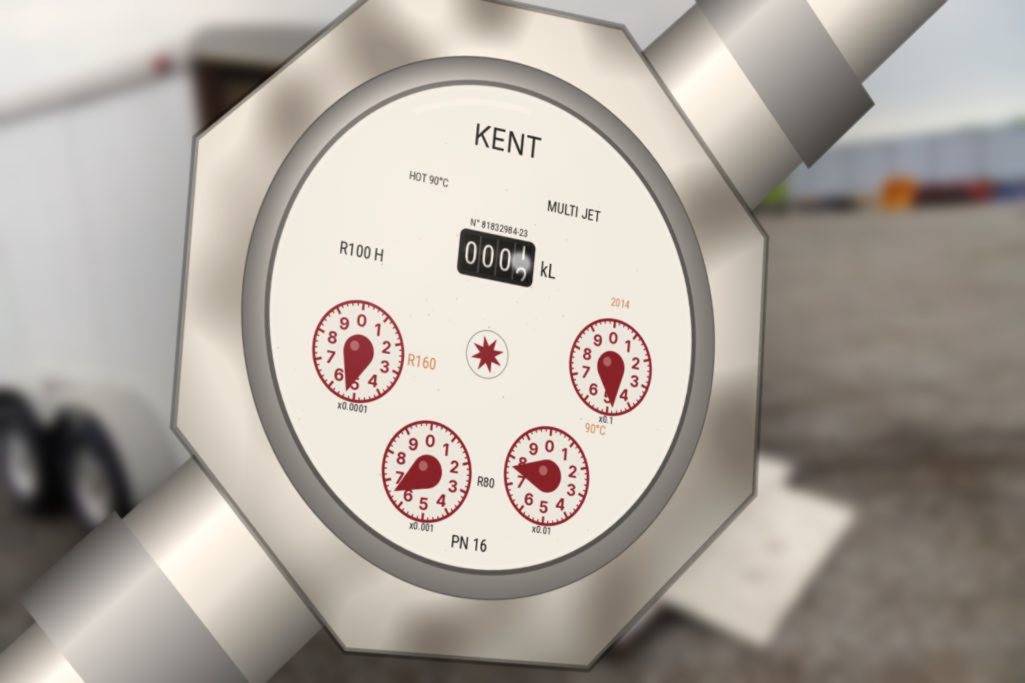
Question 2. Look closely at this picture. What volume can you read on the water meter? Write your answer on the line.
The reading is 1.4765 kL
